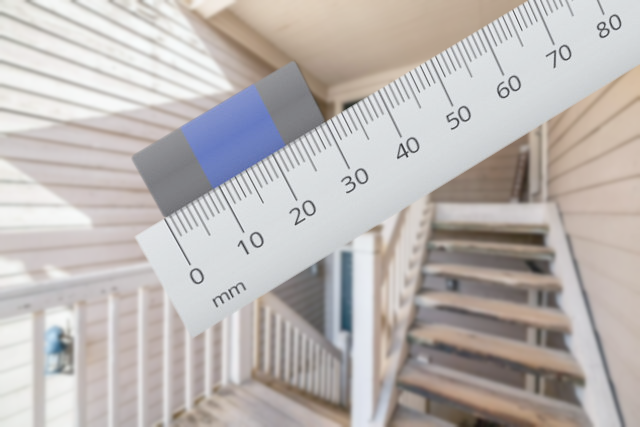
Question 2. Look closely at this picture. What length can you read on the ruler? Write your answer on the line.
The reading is 30 mm
